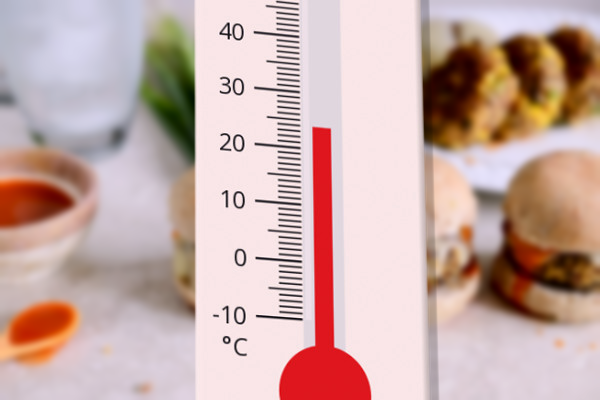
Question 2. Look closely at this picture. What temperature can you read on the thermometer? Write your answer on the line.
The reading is 24 °C
